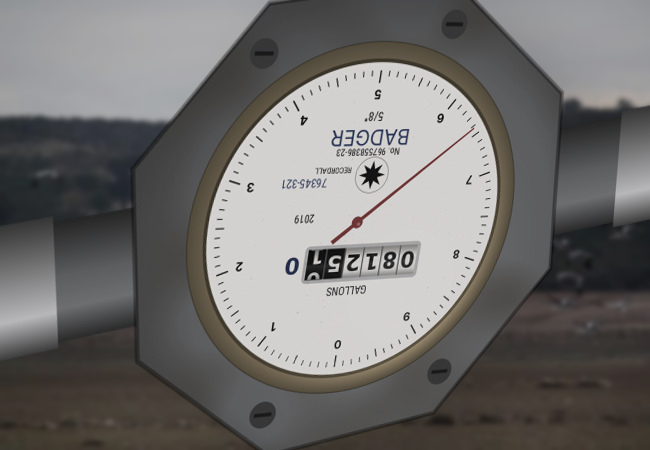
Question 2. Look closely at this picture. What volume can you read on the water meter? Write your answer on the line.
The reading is 812506.4 gal
